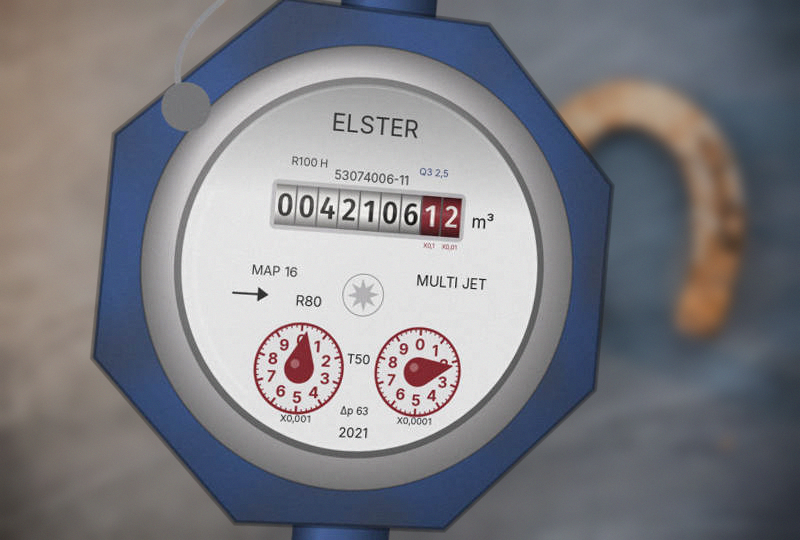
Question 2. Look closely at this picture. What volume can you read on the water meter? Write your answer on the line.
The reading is 42106.1202 m³
